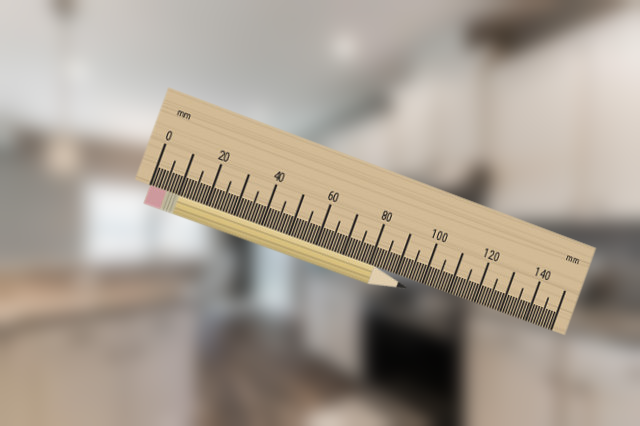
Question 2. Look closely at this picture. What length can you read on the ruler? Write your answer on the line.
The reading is 95 mm
